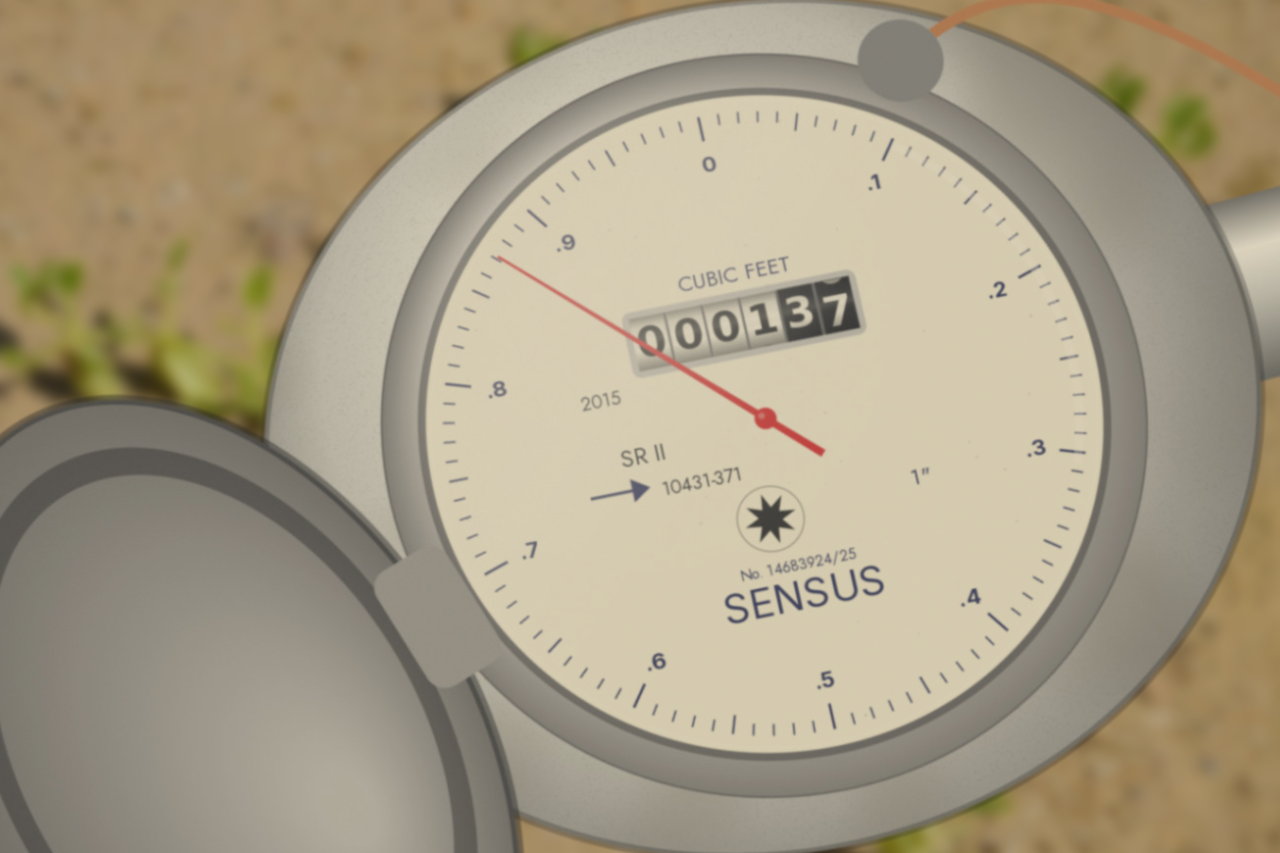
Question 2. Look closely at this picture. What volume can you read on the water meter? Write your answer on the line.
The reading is 136.87 ft³
